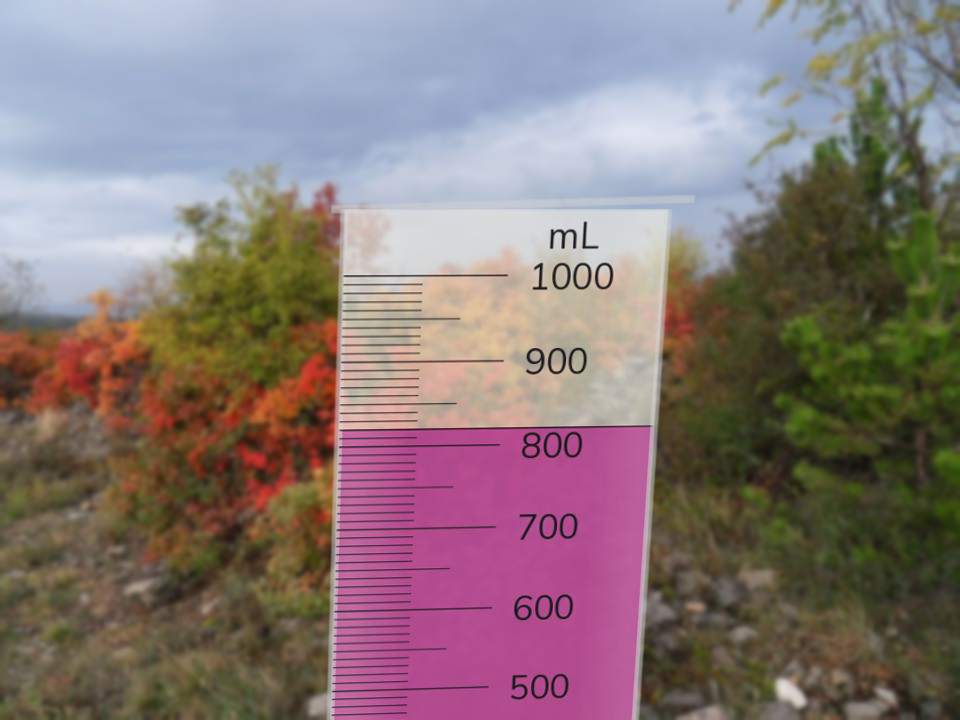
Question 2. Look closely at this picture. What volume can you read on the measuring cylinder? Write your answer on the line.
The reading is 820 mL
